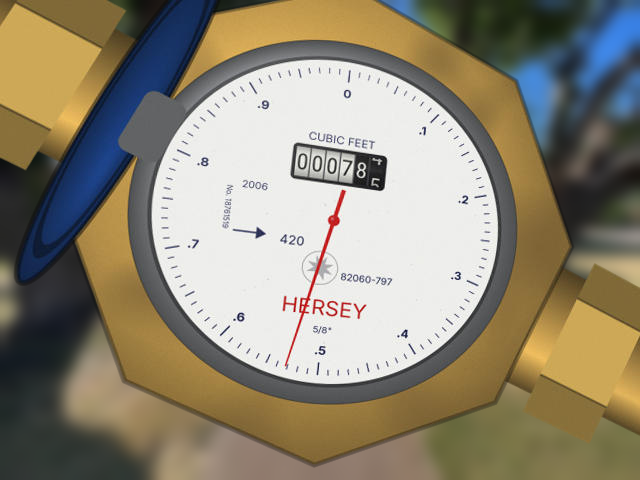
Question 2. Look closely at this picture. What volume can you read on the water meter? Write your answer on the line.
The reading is 784.53 ft³
